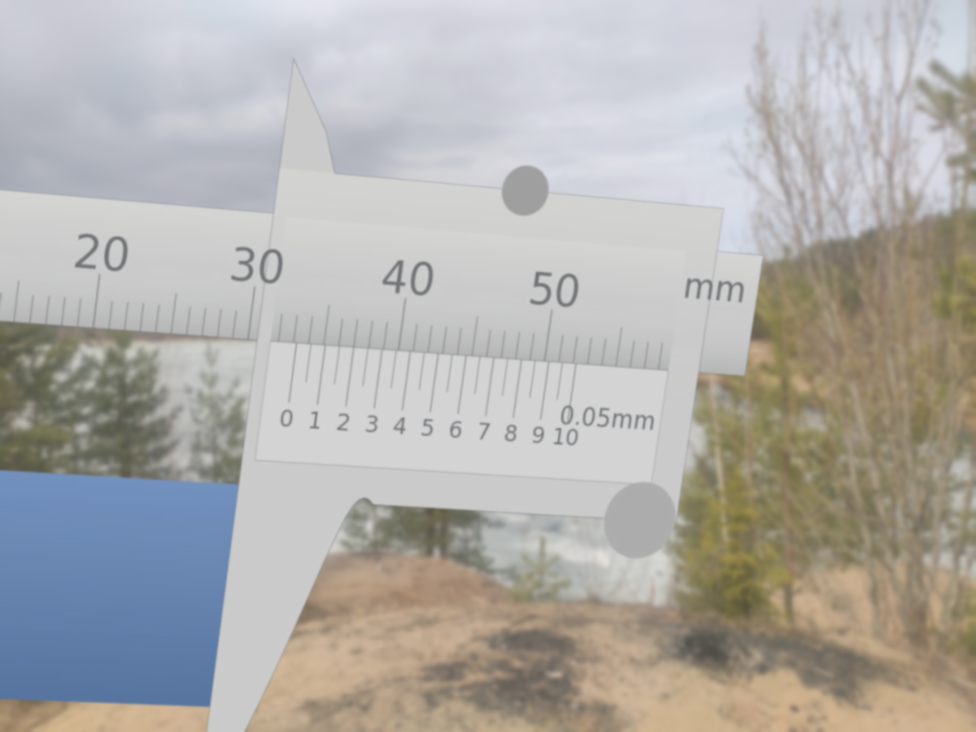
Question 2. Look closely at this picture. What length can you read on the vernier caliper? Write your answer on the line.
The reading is 33.2 mm
